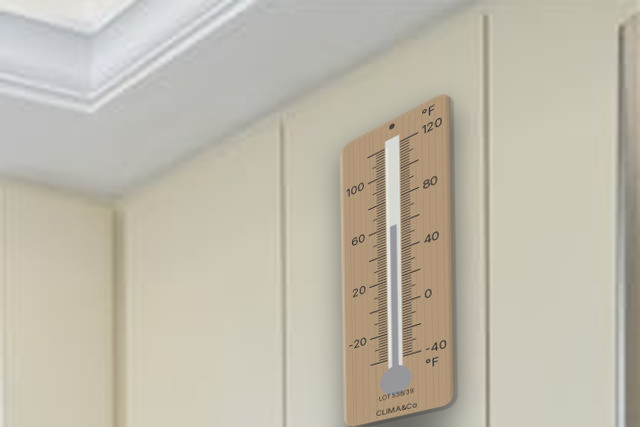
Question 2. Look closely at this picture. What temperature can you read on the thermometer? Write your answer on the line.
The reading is 60 °F
